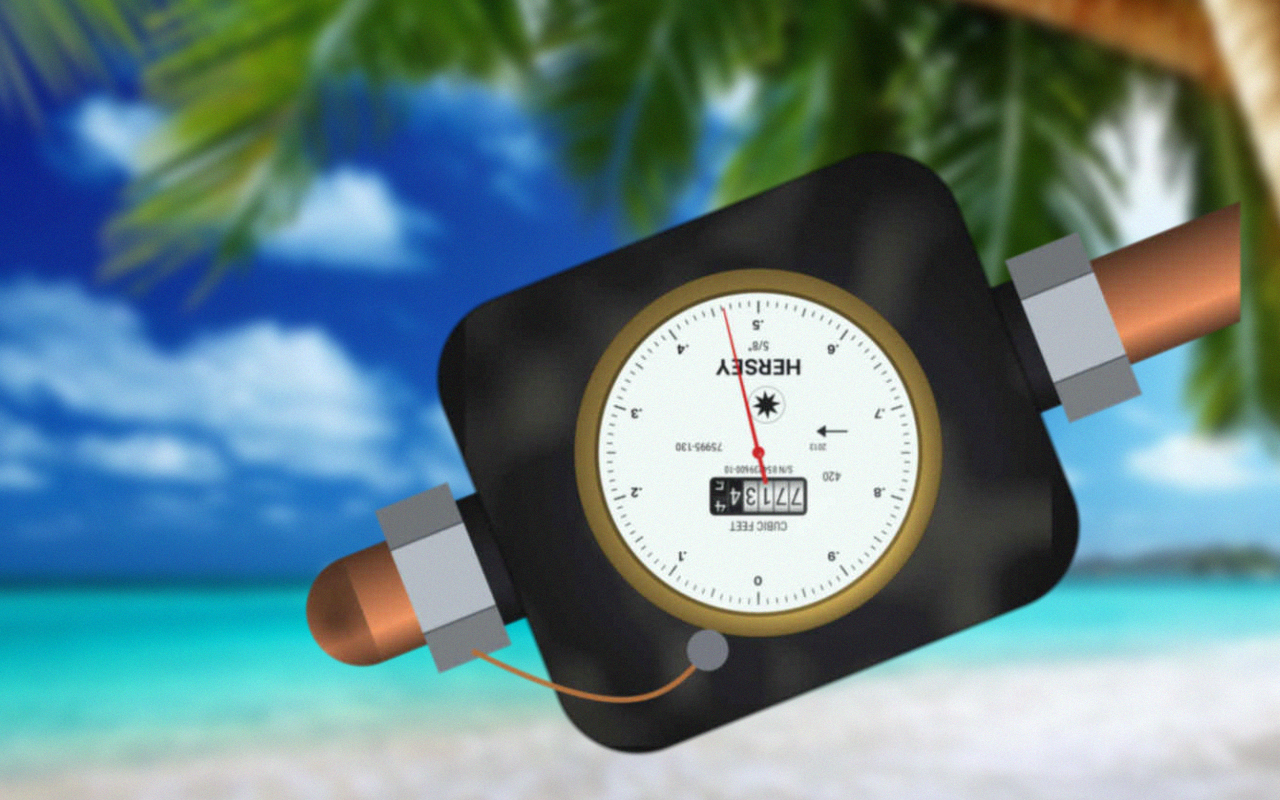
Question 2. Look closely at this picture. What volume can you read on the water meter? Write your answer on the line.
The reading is 771344.46 ft³
